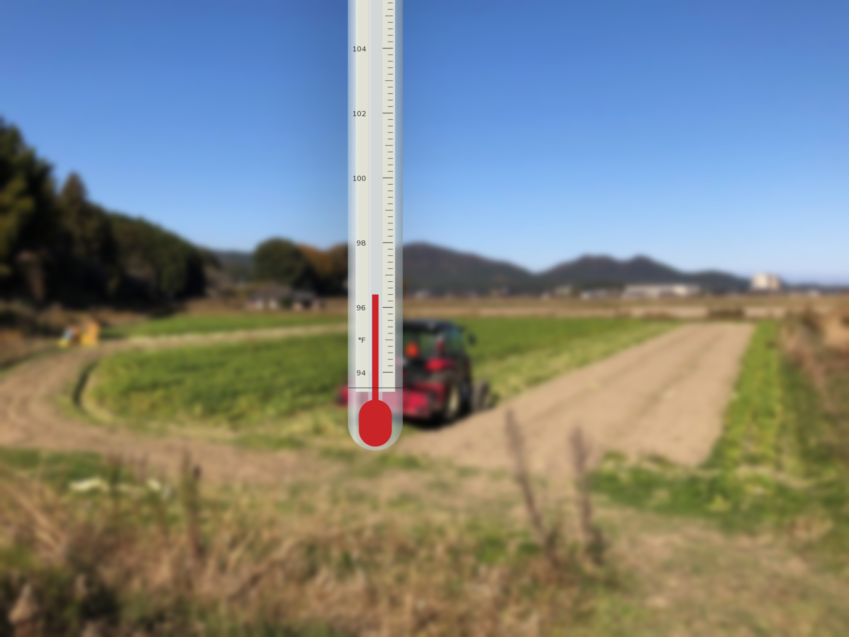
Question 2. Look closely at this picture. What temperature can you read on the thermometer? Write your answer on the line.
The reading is 96.4 °F
